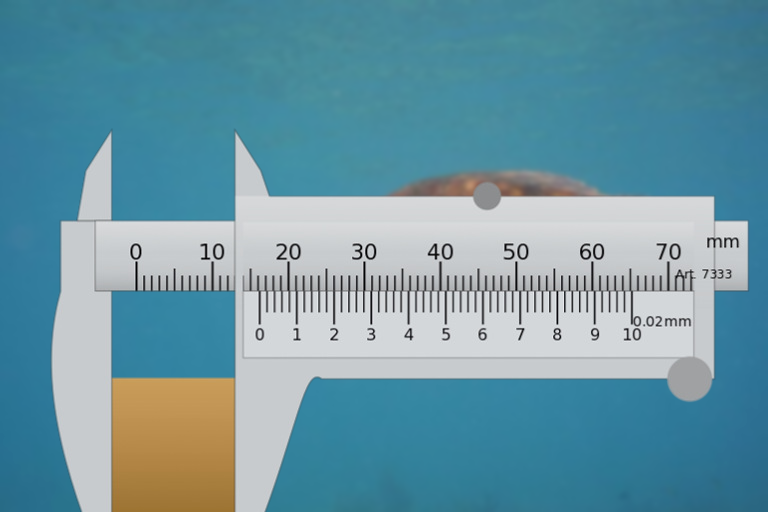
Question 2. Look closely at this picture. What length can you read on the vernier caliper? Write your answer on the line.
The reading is 16.2 mm
